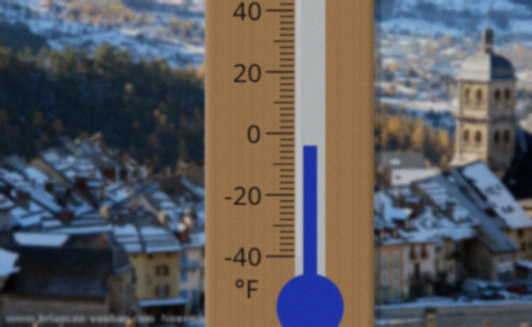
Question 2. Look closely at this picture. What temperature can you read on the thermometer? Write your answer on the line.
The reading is -4 °F
